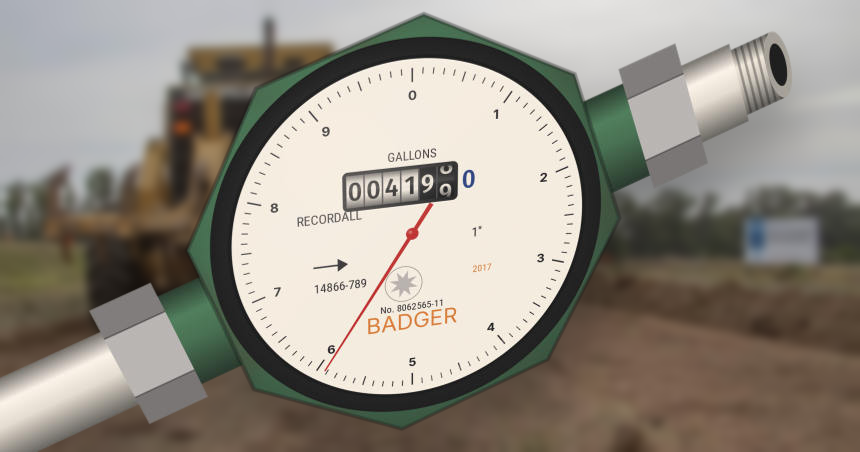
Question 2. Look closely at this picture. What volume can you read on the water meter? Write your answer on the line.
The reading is 41985.9 gal
